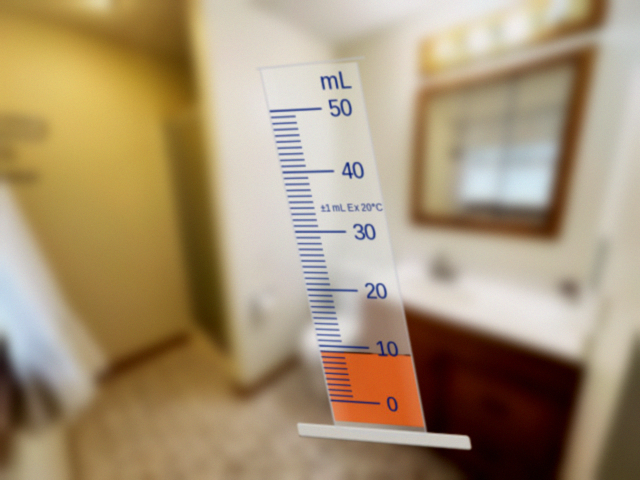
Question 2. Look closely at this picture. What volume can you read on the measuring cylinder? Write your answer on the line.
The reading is 9 mL
